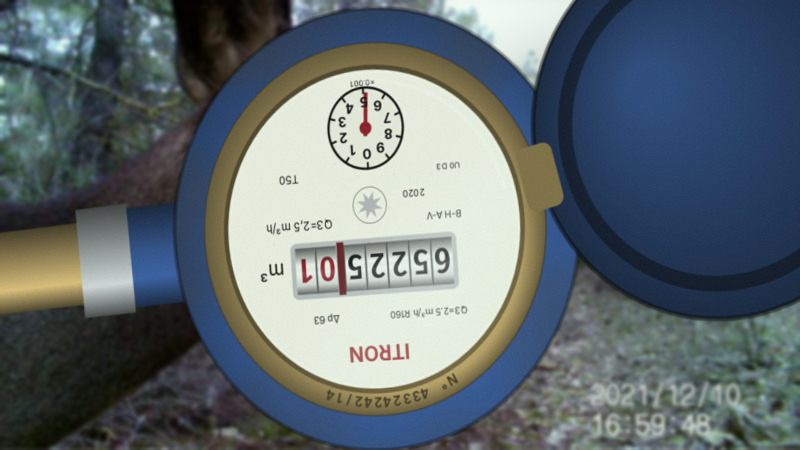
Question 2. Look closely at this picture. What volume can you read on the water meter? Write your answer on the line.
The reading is 65225.015 m³
